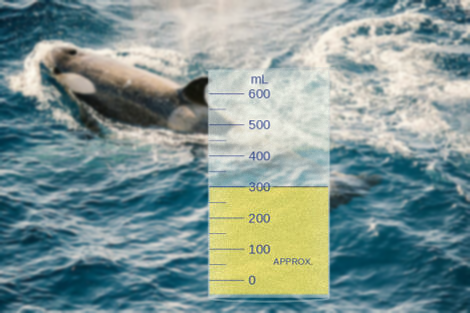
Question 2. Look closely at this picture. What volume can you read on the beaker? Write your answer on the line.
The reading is 300 mL
